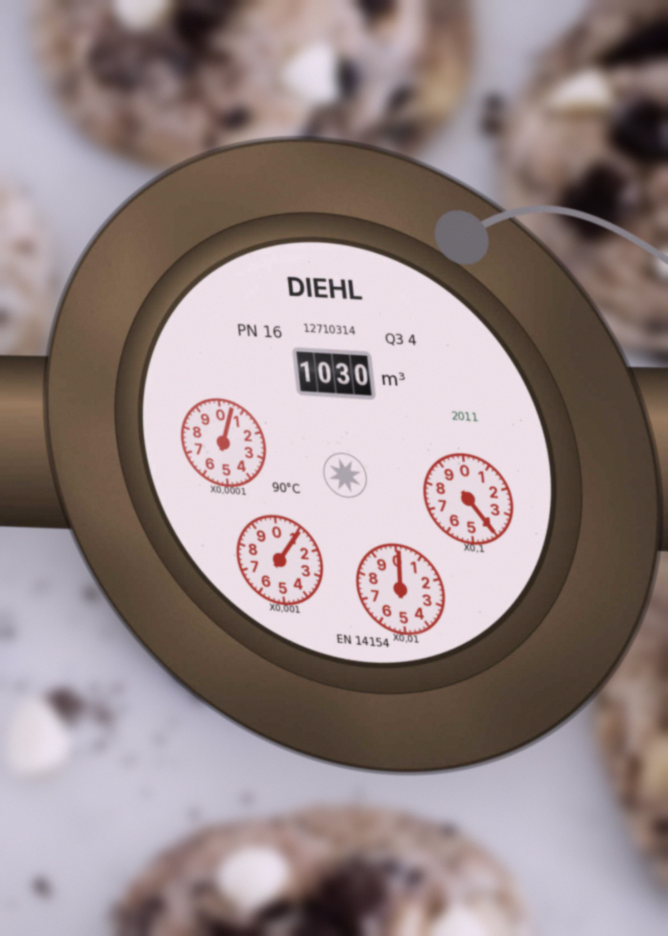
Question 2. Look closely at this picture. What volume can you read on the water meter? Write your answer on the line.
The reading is 1030.4010 m³
